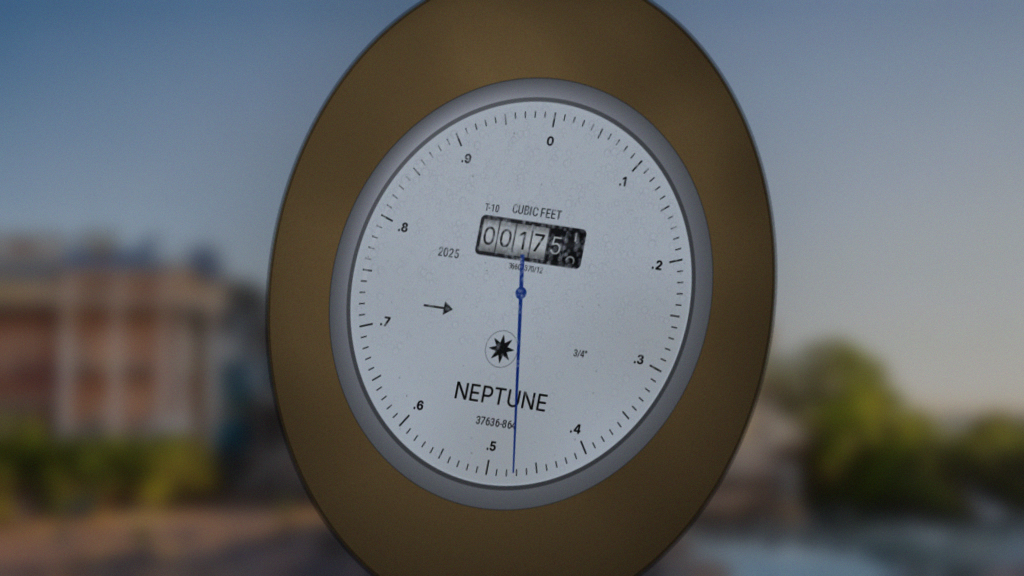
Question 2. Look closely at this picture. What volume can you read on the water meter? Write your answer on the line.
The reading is 1751.47 ft³
